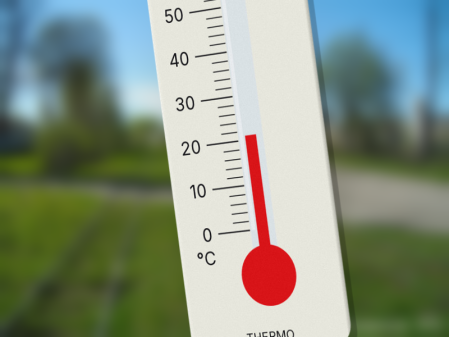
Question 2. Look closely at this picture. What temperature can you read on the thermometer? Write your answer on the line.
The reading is 21 °C
